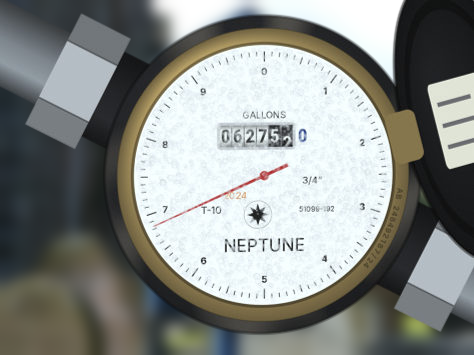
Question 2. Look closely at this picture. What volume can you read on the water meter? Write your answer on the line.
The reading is 627516.8 gal
